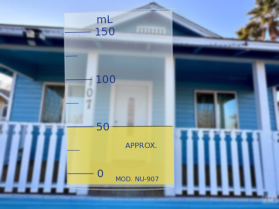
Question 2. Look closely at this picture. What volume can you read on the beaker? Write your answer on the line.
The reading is 50 mL
